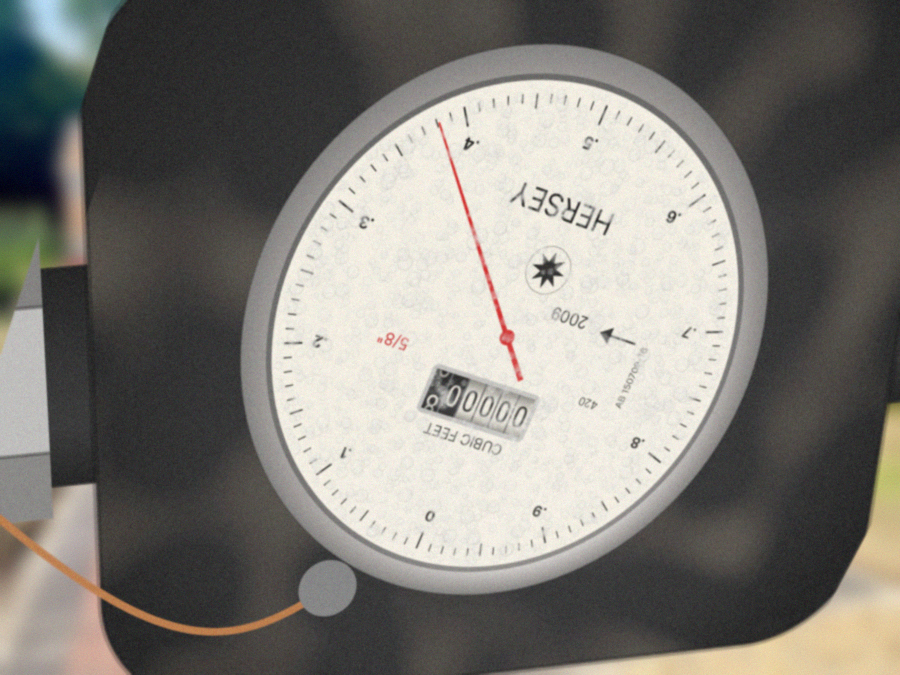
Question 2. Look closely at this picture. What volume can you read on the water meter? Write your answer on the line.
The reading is 8.38 ft³
